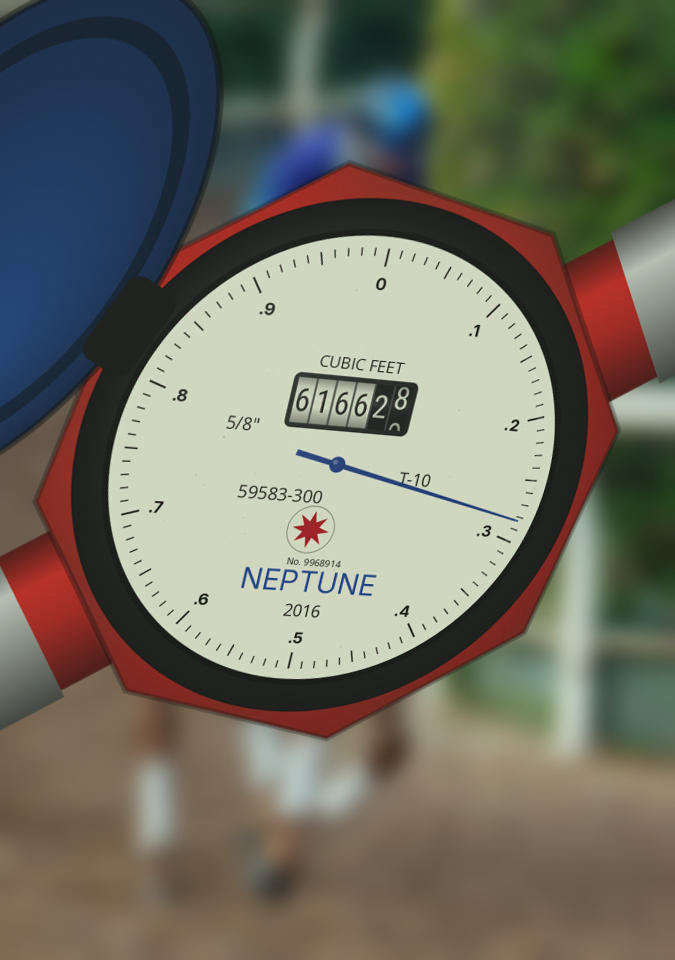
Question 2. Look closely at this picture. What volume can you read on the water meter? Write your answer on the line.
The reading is 616628.28 ft³
